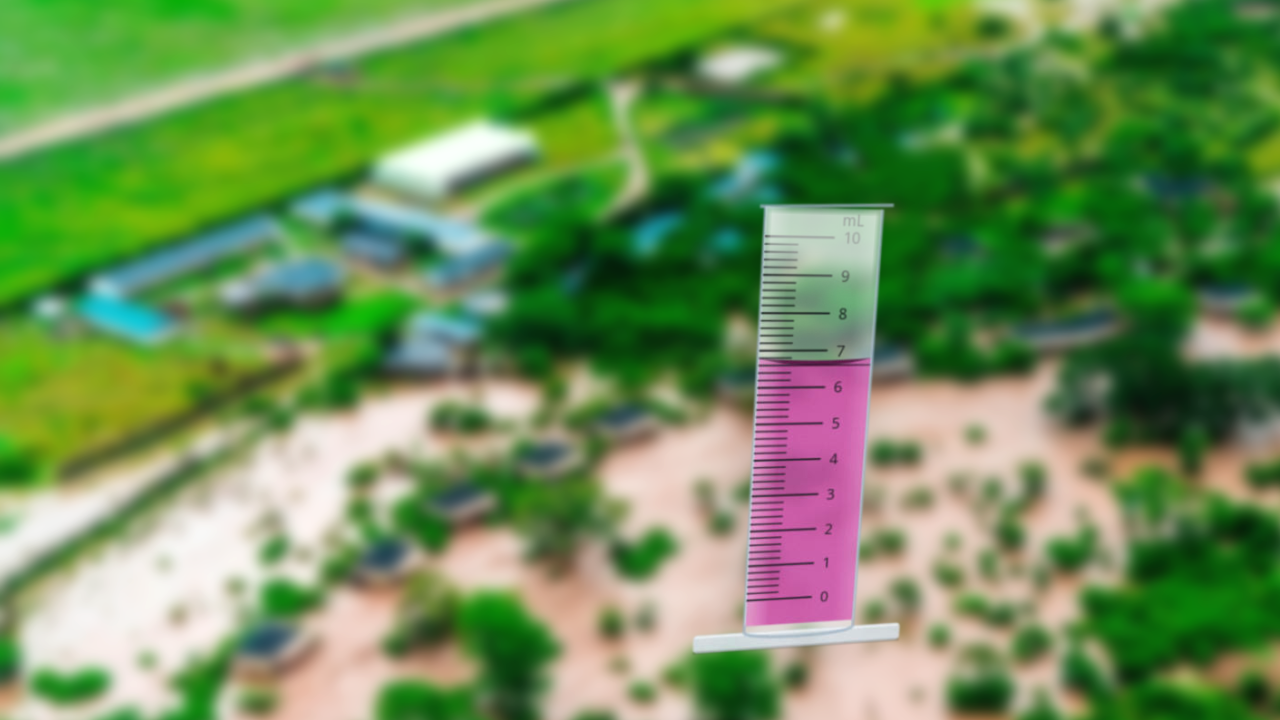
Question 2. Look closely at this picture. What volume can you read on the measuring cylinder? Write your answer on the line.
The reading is 6.6 mL
